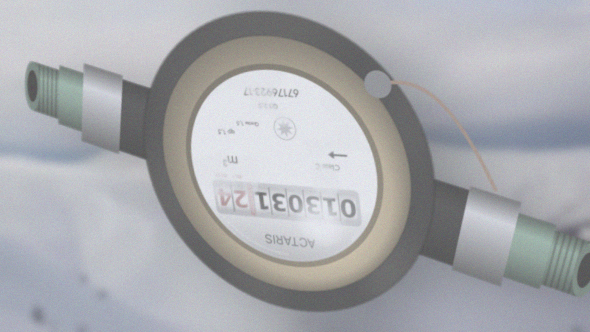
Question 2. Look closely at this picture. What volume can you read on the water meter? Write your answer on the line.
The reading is 13031.24 m³
